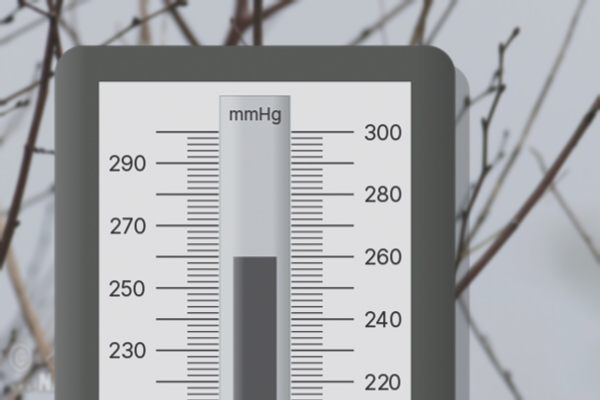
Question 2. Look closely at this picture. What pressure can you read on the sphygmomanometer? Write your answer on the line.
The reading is 260 mmHg
